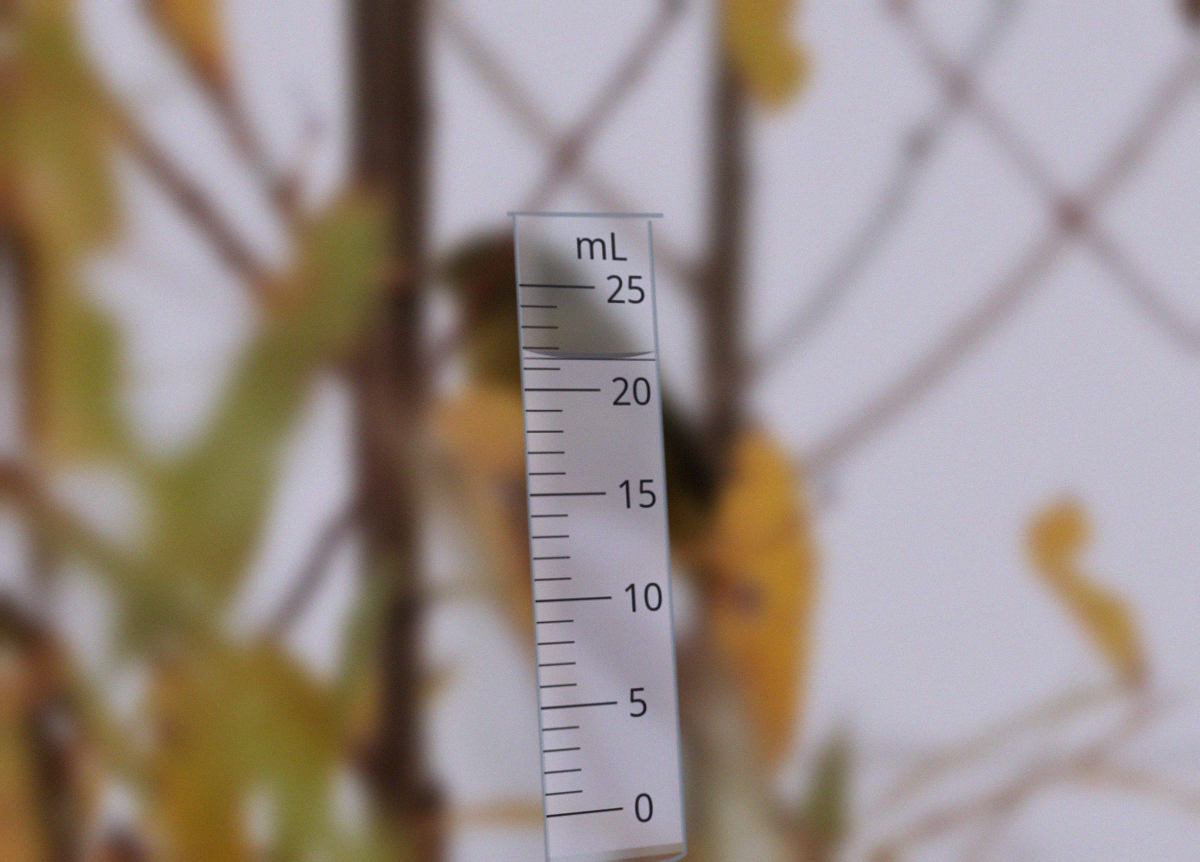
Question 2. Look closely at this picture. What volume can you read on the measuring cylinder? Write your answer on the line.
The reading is 21.5 mL
